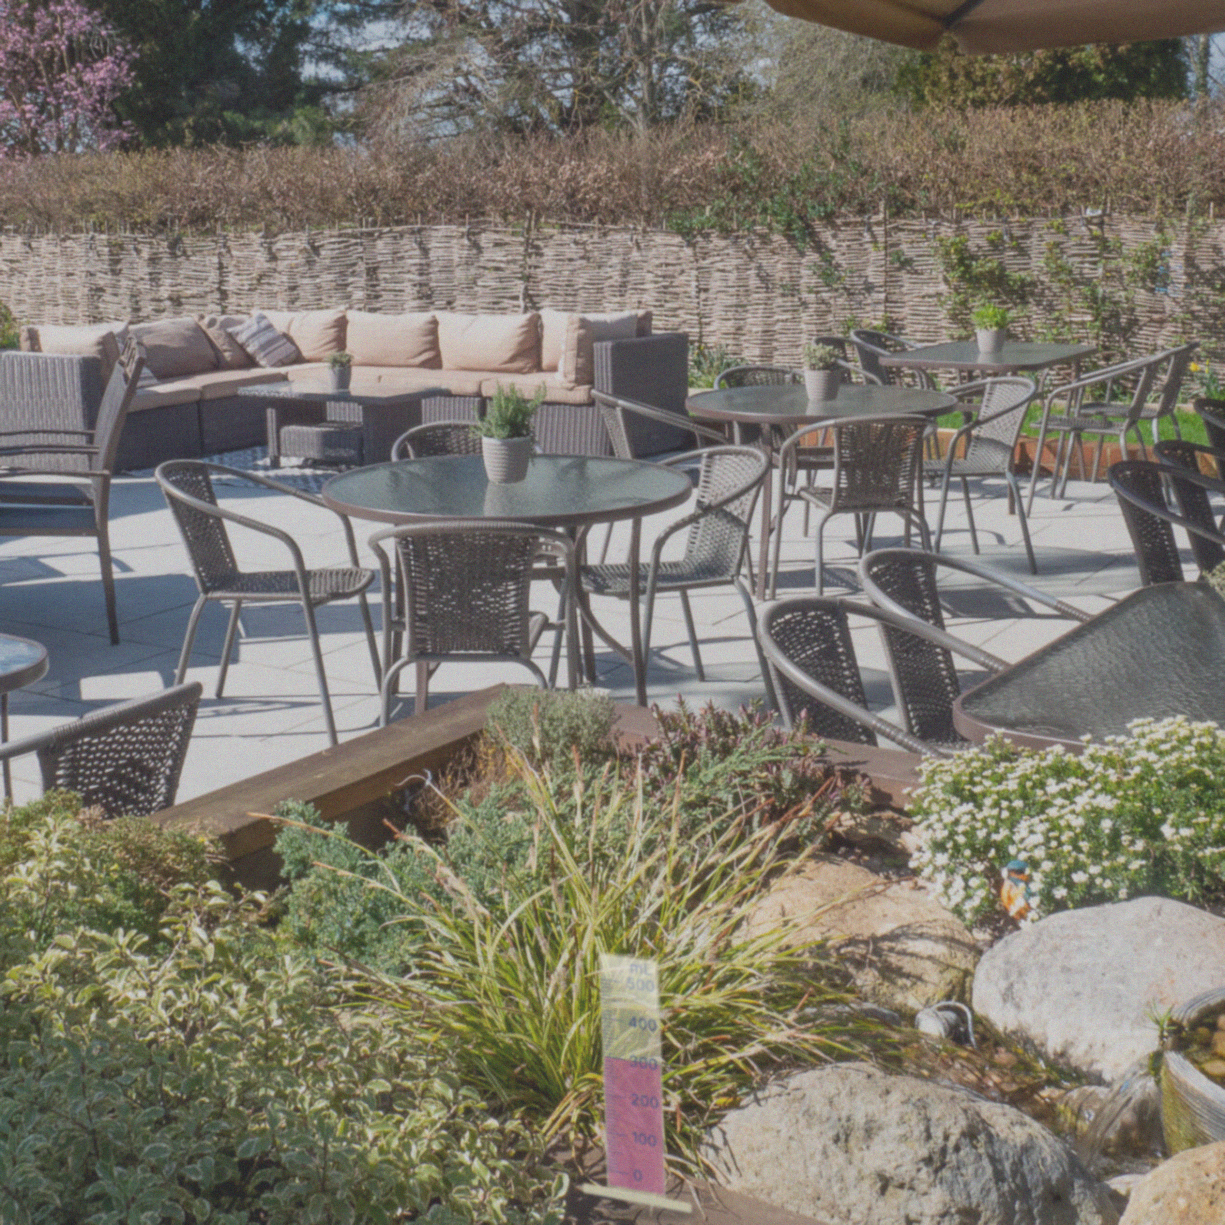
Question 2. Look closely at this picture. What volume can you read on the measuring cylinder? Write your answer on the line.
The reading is 300 mL
